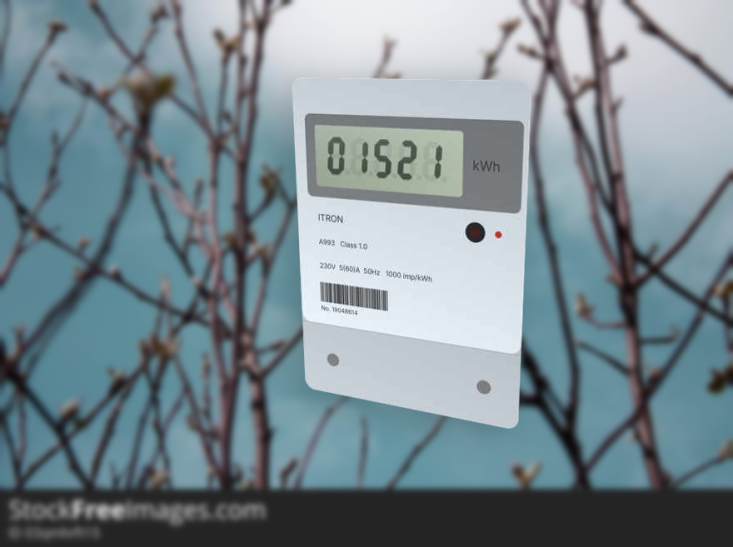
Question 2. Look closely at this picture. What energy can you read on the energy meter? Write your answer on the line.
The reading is 1521 kWh
